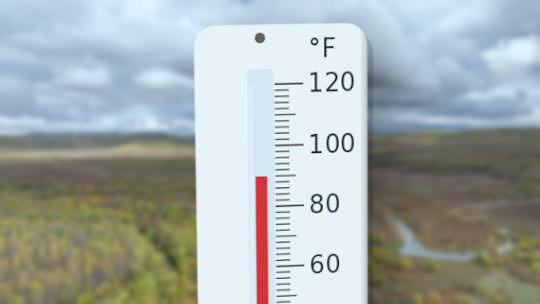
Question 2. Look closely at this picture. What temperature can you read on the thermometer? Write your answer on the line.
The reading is 90 °F
